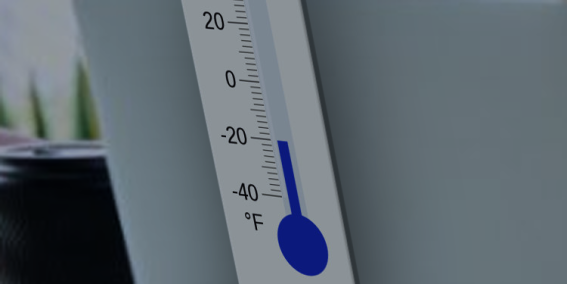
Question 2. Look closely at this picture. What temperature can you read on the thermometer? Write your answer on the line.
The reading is -20 °F
